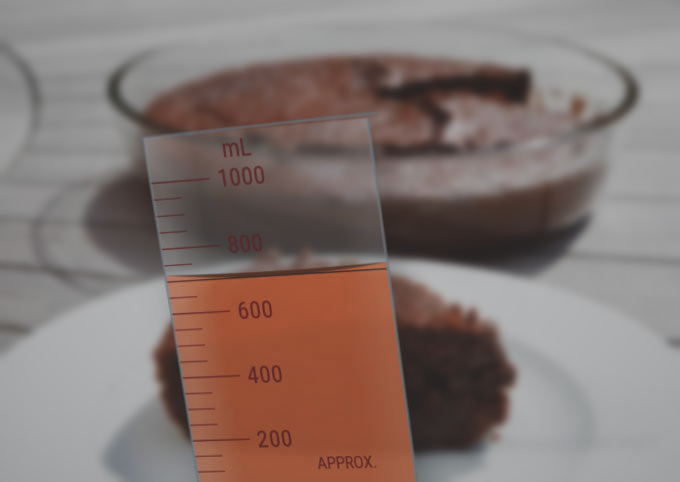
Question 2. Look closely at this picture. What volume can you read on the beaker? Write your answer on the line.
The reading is 700 mL
